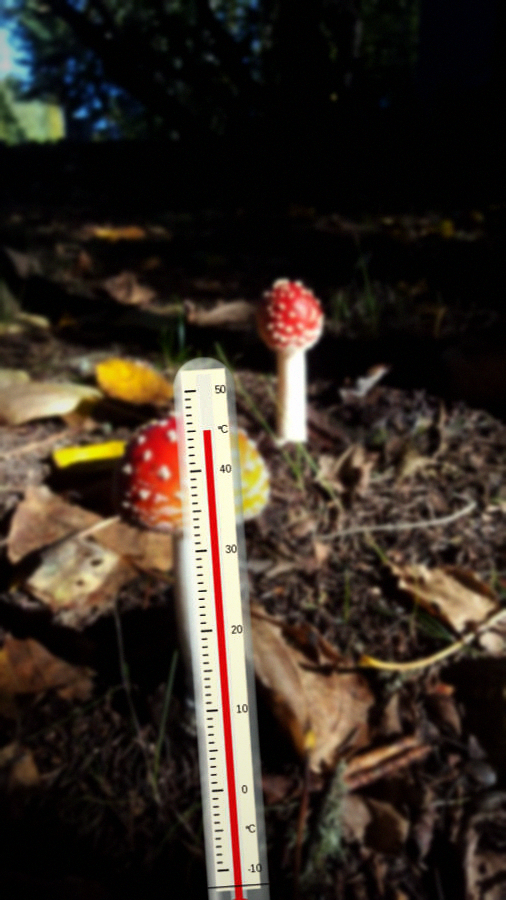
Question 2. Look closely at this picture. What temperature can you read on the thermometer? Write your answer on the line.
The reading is 45 °C
